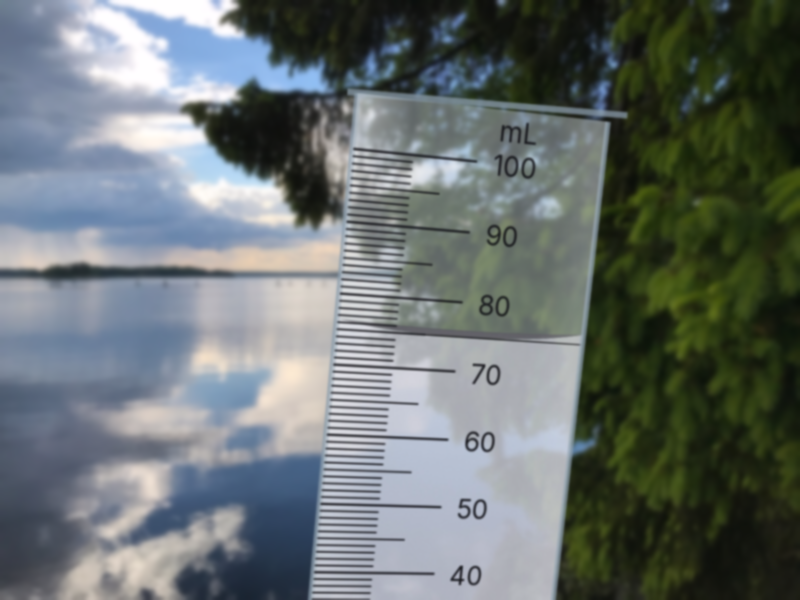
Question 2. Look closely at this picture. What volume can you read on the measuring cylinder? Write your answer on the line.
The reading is 75 mL
